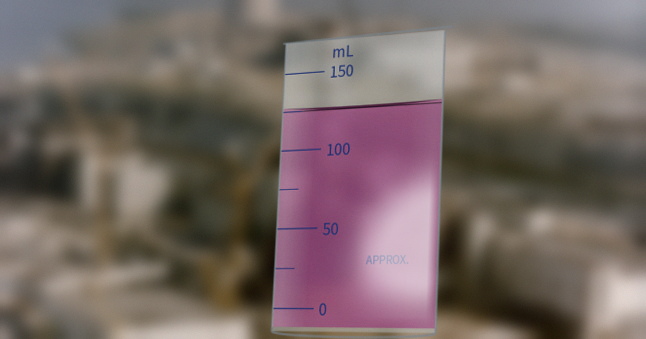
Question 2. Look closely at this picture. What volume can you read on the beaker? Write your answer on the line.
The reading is 125 mL
